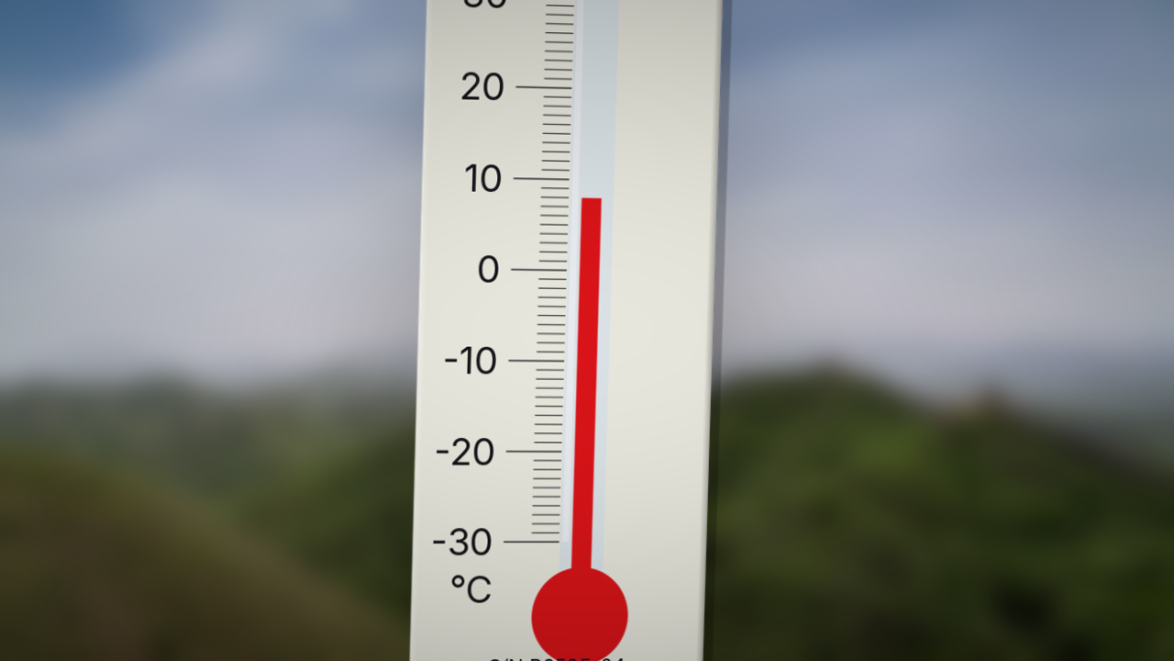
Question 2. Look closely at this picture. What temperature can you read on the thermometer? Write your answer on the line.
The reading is 8 °C
